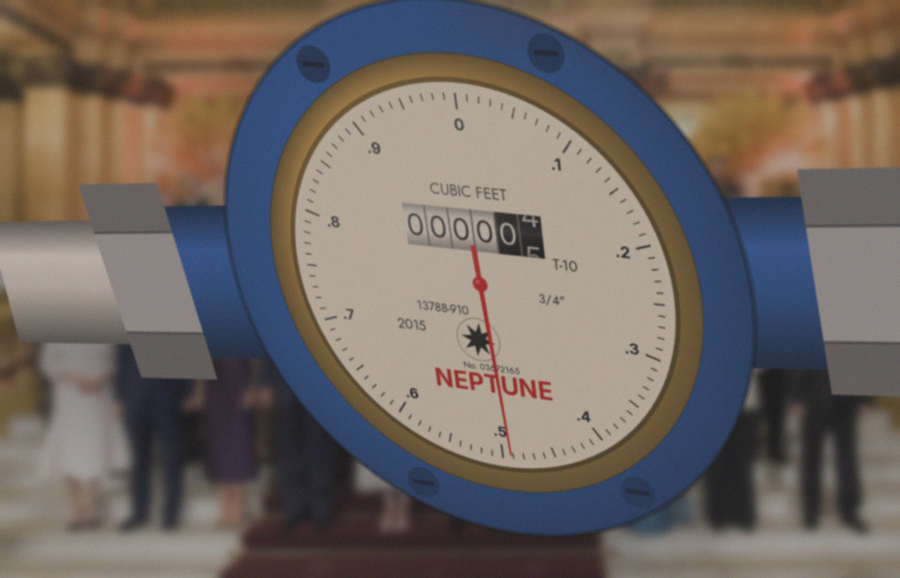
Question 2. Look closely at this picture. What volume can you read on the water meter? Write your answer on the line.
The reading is 4.49 ft³
